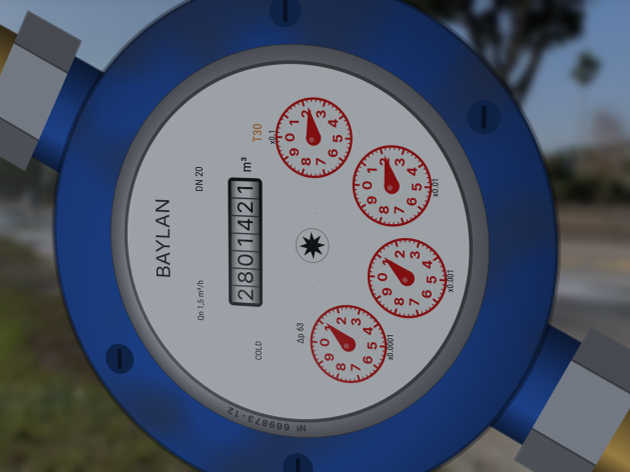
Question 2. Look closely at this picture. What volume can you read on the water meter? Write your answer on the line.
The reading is 2801421.2211 m³
